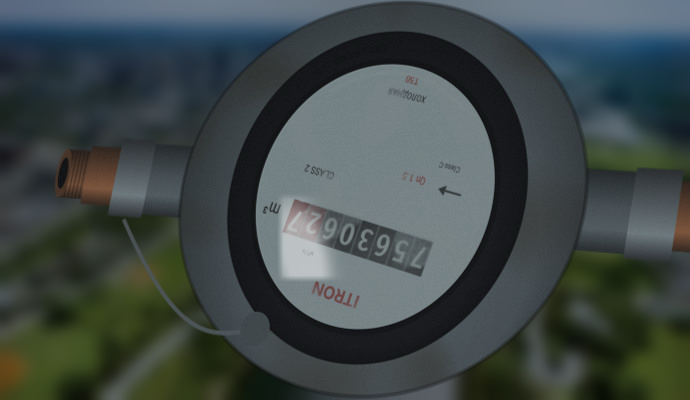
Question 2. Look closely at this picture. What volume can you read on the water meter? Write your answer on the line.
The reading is 756306.27 m³
